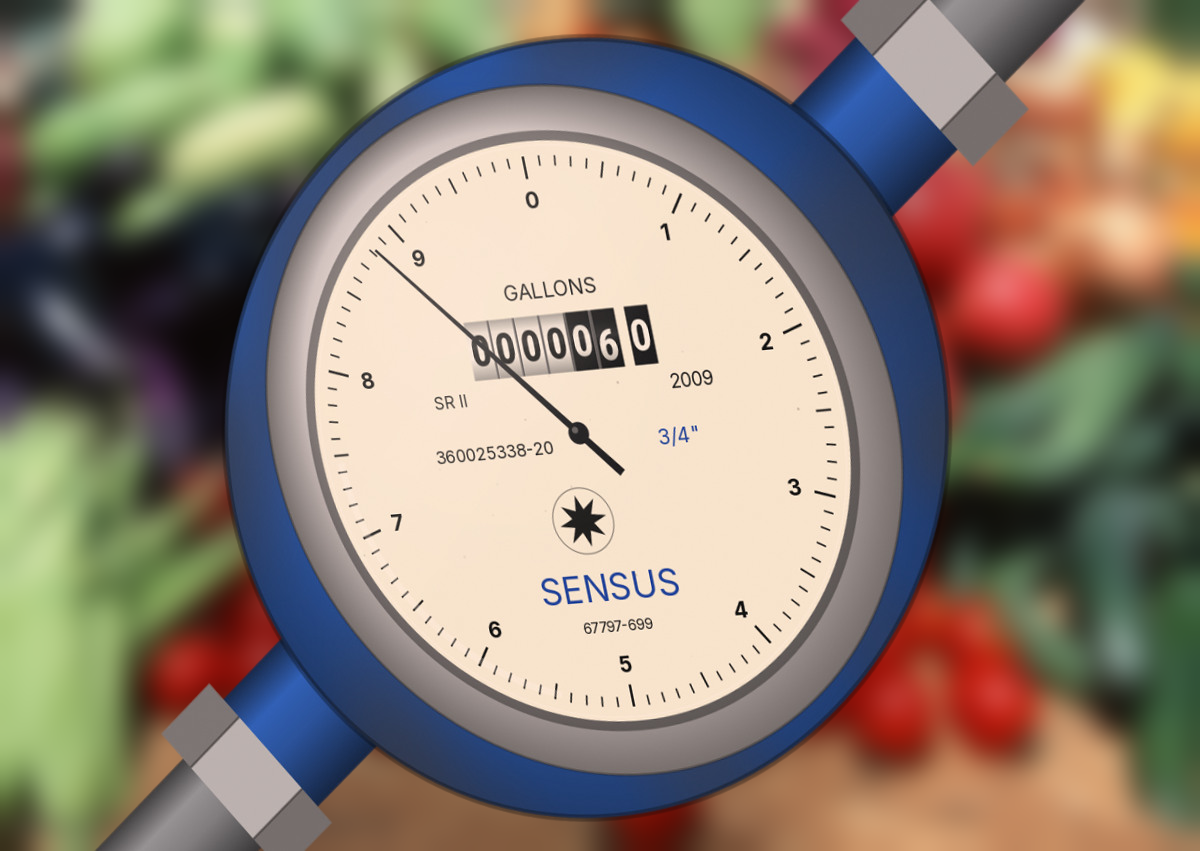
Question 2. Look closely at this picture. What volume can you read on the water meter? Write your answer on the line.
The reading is 58.8 gal
